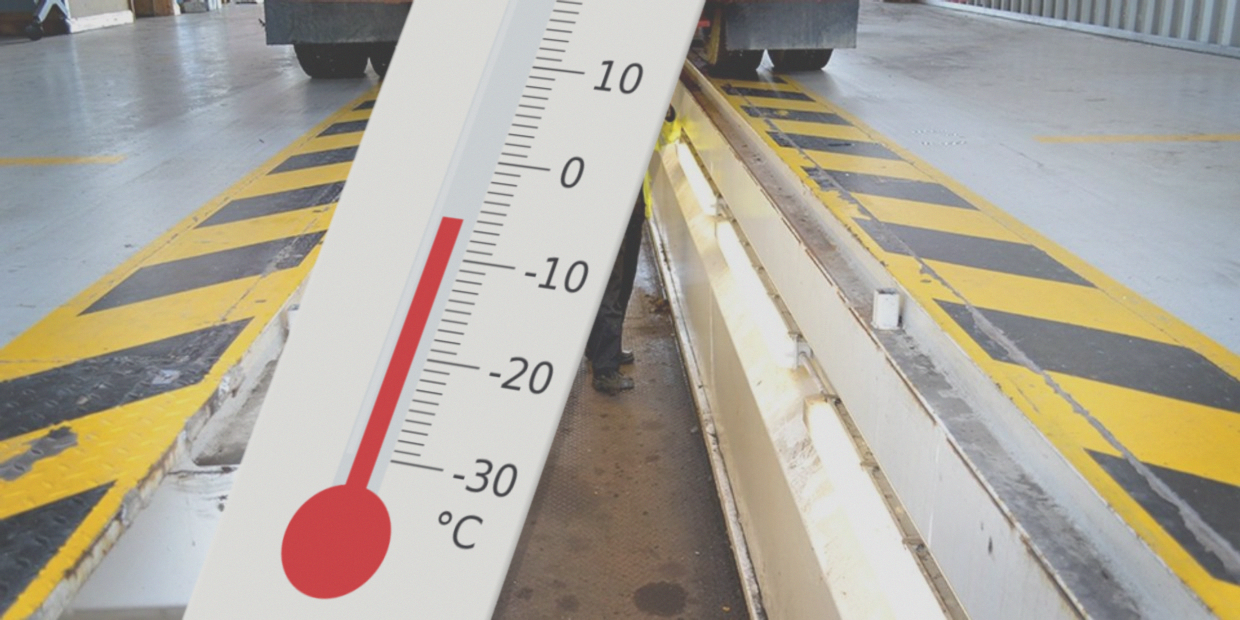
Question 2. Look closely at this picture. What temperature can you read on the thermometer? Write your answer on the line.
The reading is -6 °C
